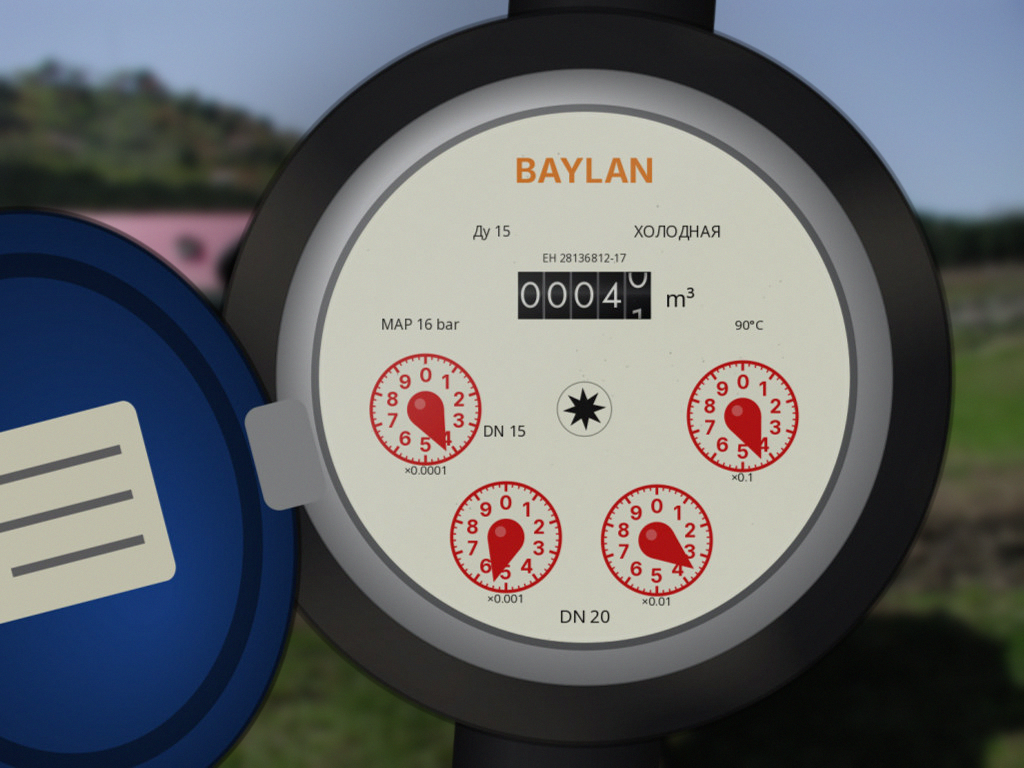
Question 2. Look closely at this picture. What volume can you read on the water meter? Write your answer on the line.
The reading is 40.4354 m³
